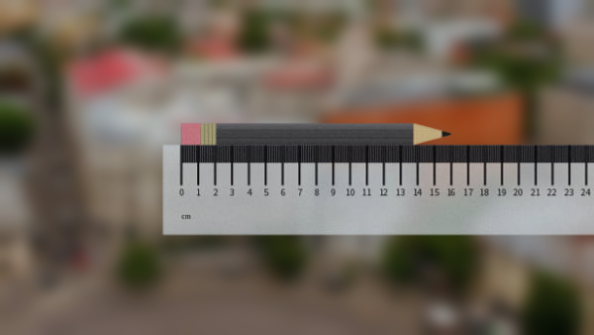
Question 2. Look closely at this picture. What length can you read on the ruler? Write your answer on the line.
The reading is 16 cm
